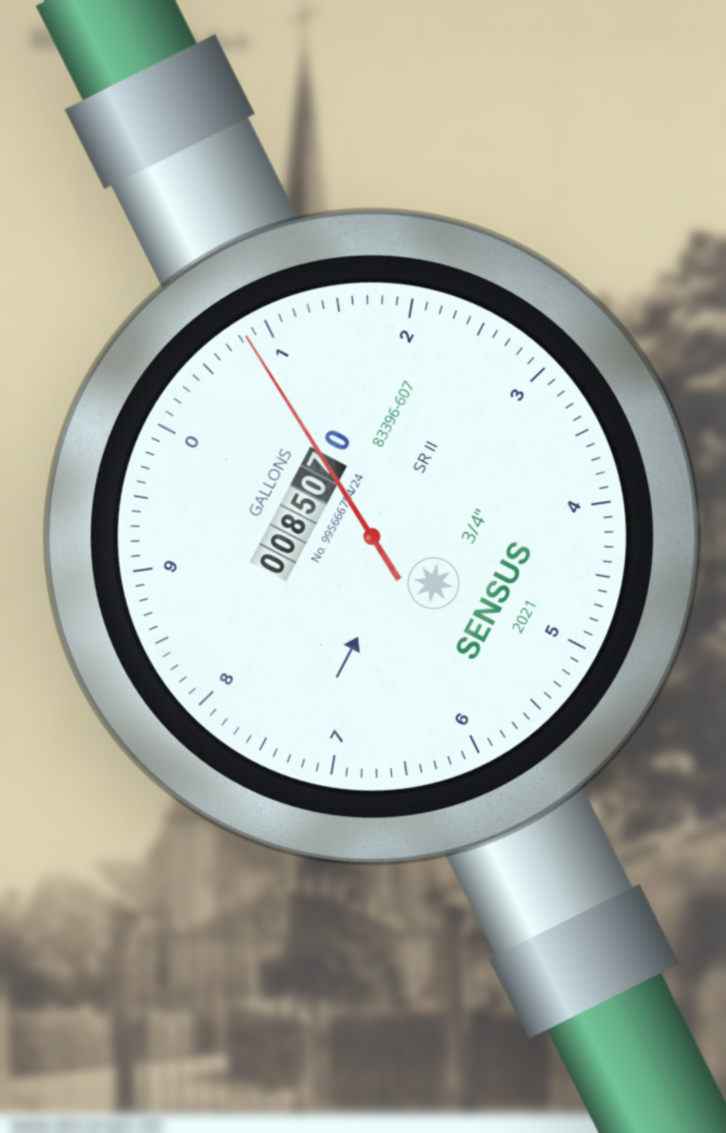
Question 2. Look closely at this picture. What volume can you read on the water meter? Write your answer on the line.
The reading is 85070.8 gal
